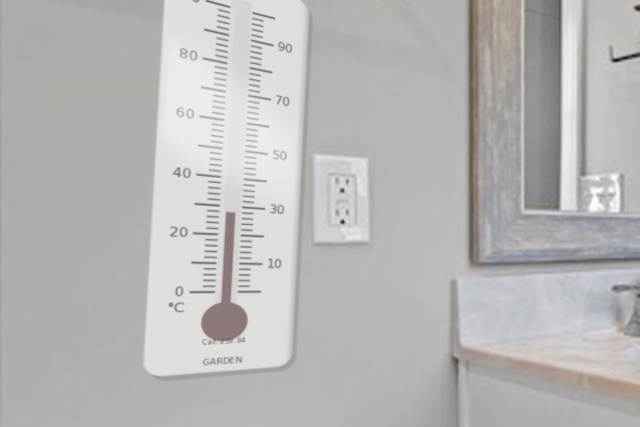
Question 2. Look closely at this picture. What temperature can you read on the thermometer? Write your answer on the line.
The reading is 28 °C
